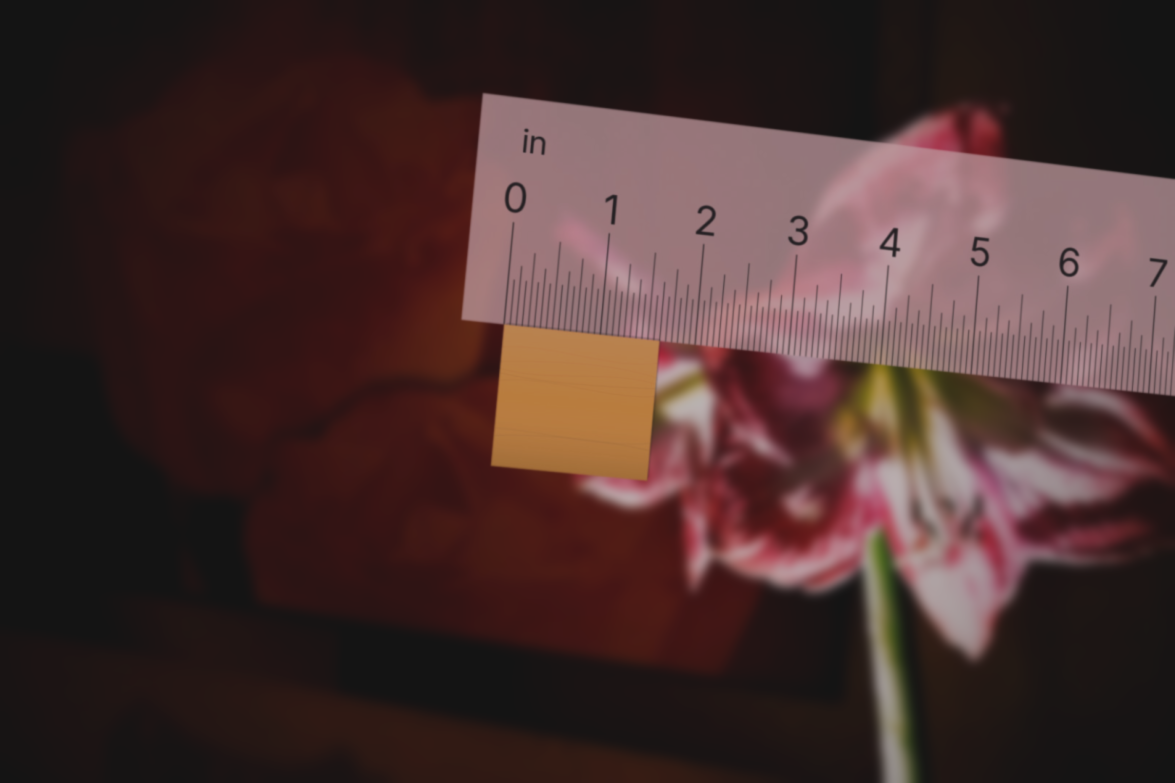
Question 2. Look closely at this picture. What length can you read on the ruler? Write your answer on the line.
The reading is 1.625 in
